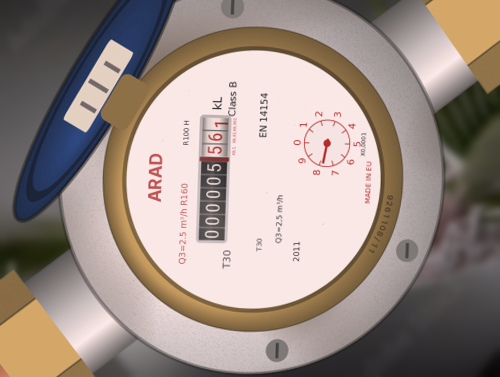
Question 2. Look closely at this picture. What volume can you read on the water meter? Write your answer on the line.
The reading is 5.5607 kL
